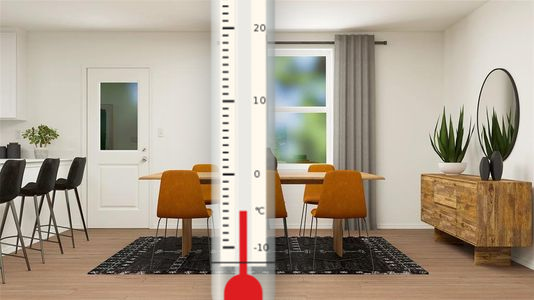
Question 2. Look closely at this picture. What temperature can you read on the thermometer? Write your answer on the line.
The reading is -5 °C
